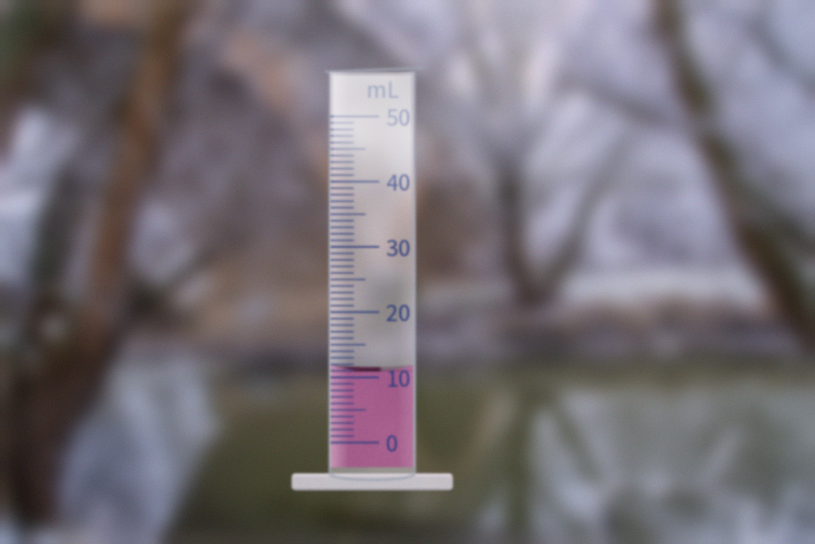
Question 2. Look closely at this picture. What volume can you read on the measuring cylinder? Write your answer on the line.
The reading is 11 mL
